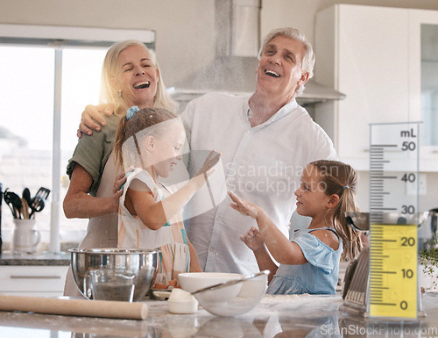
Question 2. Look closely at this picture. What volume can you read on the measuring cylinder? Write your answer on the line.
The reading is 25 mL
